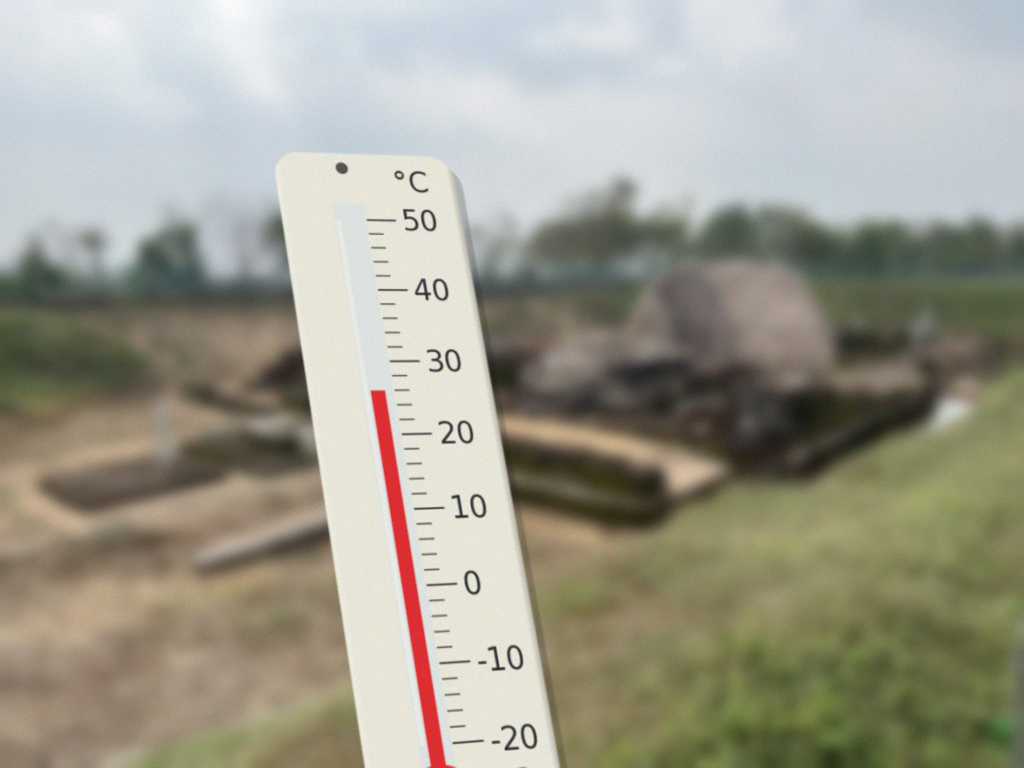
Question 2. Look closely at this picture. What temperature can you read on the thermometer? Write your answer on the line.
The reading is 26 °C
